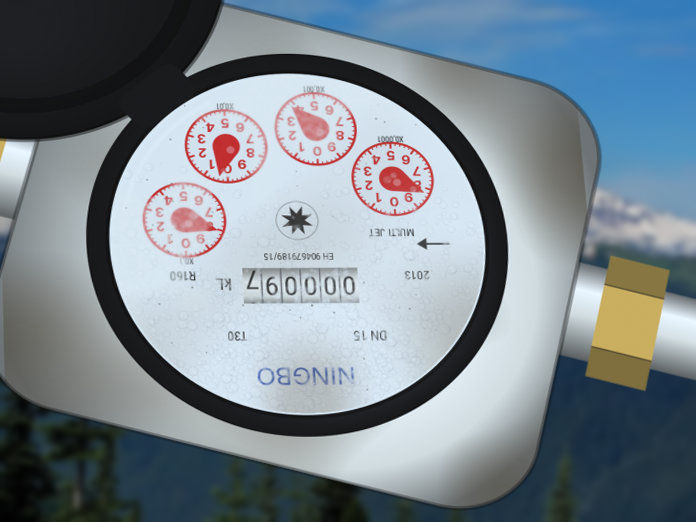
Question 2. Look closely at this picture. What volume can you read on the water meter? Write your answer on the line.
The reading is 96.8038 kL
